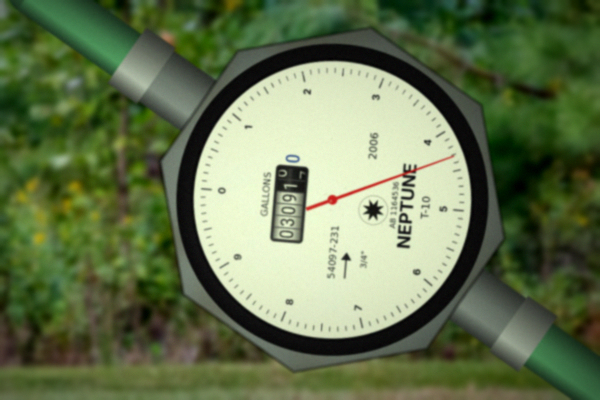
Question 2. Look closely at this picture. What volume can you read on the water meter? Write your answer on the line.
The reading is 309164.3 gal
